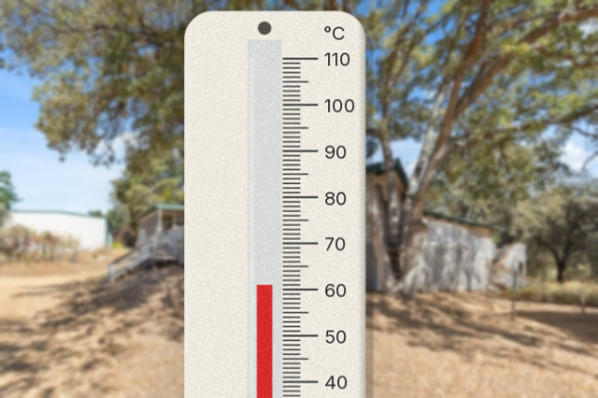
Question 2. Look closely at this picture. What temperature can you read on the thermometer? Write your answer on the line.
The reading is 61 °C
